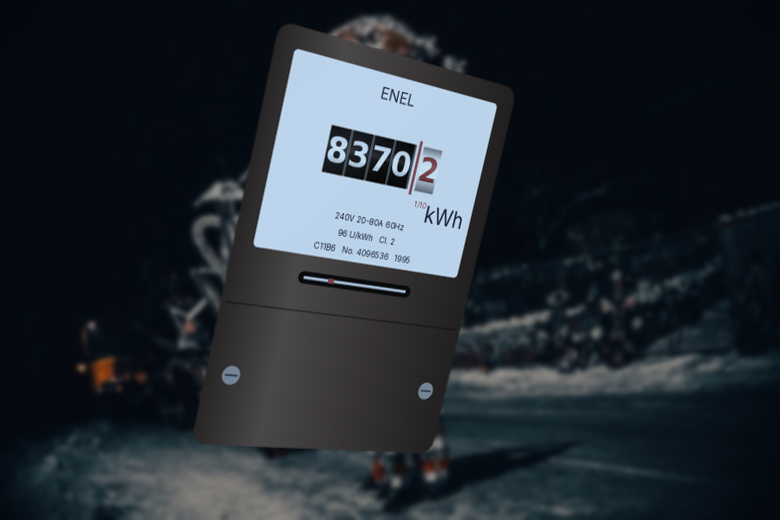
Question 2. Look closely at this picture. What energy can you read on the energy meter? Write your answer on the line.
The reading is 8370.2 kWh
